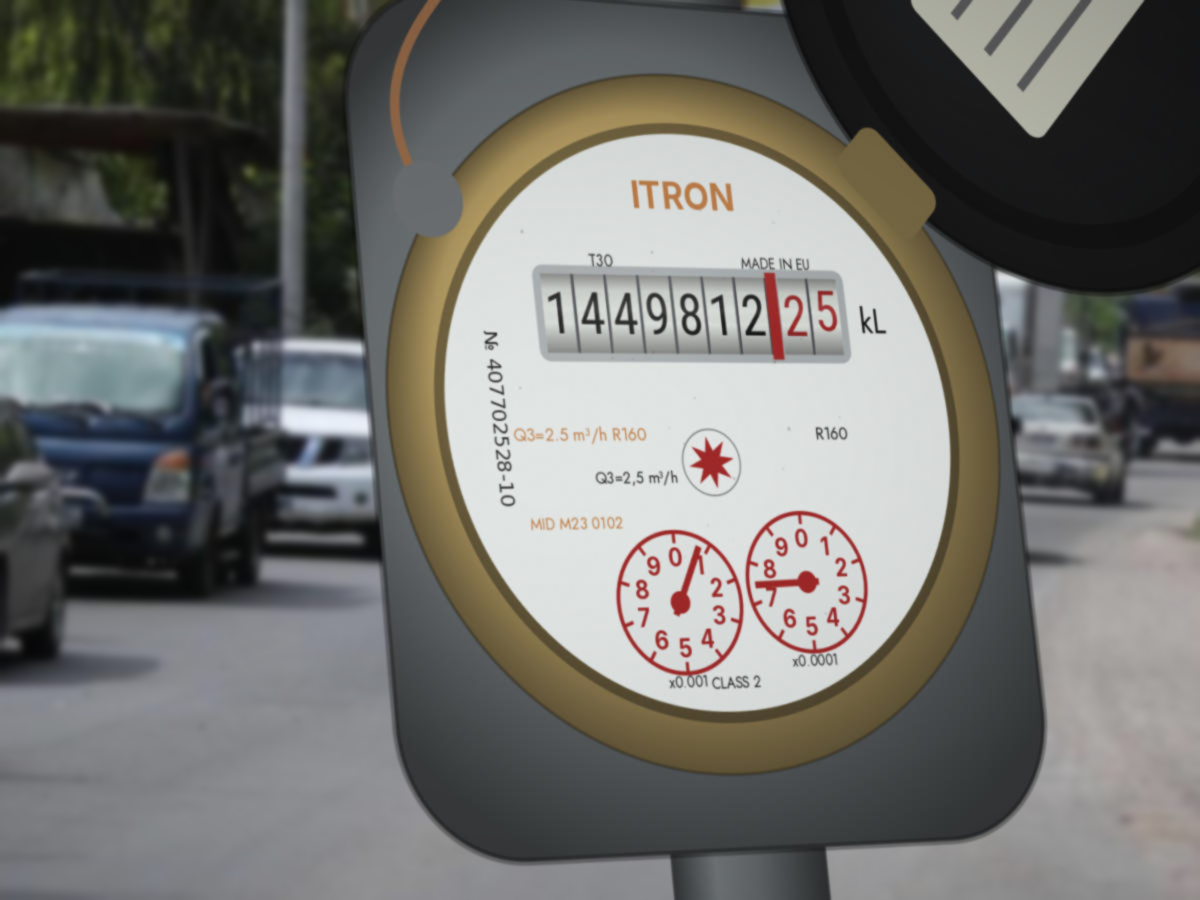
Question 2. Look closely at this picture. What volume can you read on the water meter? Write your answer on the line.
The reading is 1449812.2507 kL
